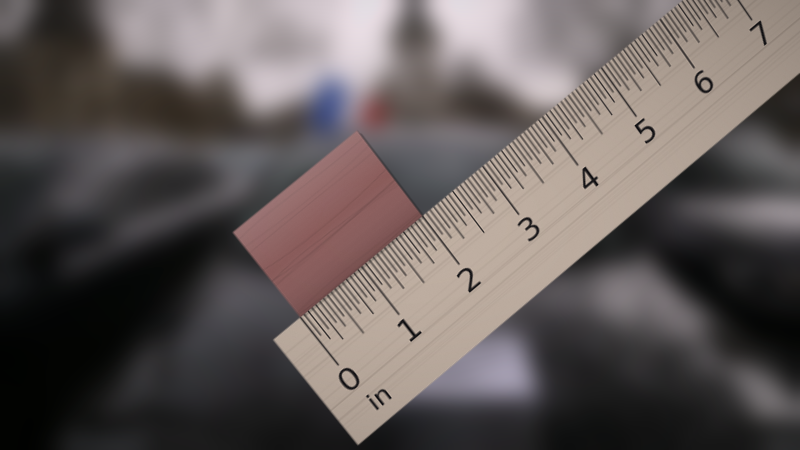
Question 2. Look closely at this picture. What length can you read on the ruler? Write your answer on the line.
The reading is 2 in
